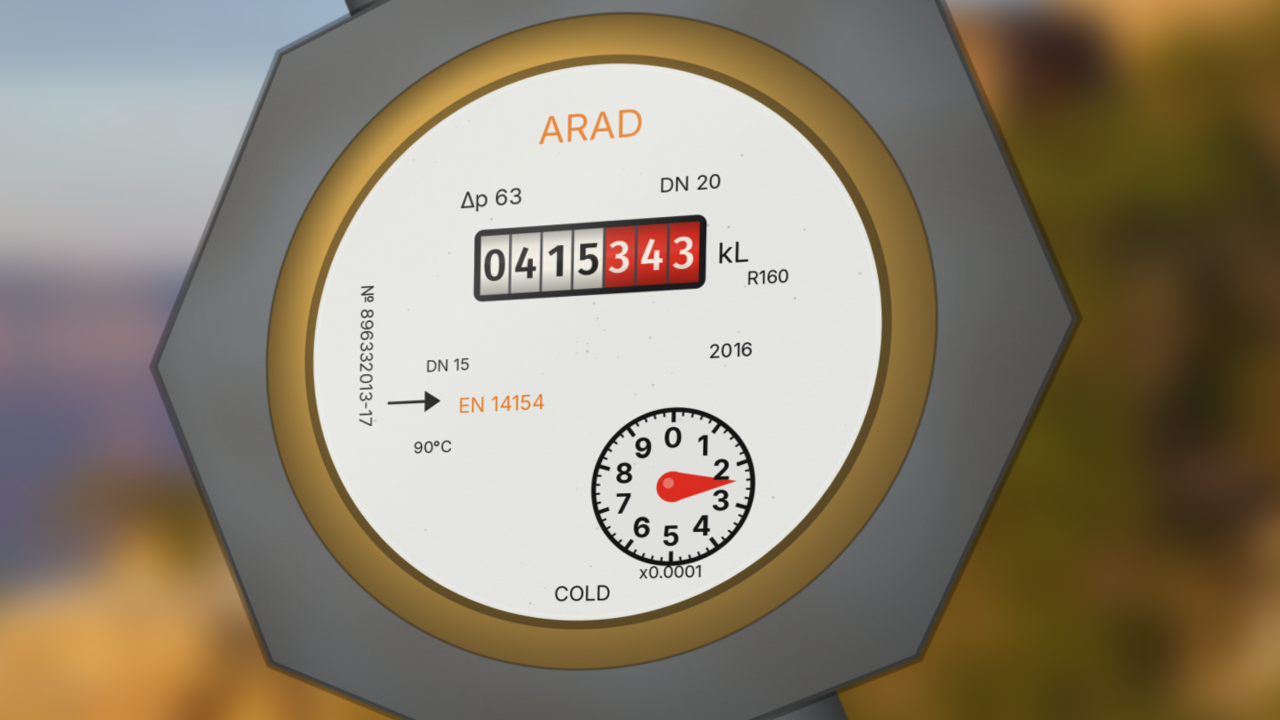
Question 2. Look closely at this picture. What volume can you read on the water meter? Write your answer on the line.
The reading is 415.3432 kL
